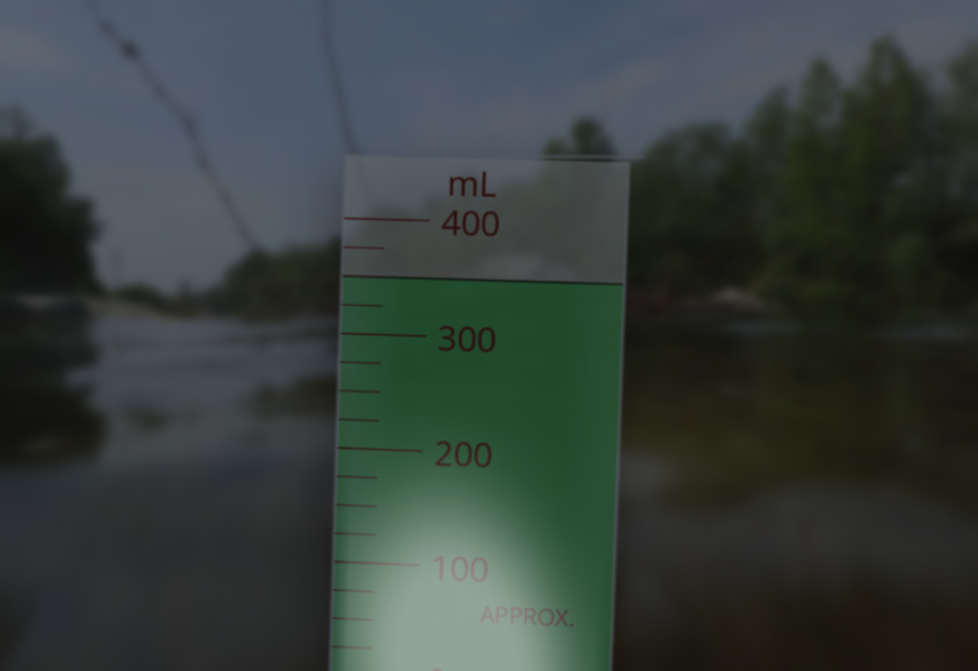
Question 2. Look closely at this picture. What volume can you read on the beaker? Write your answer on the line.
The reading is 350 mL
